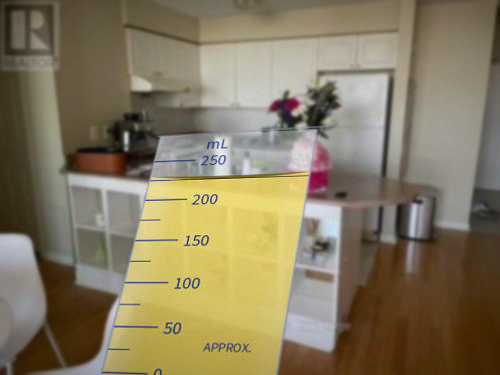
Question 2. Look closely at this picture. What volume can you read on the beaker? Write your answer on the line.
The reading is 225 mL
